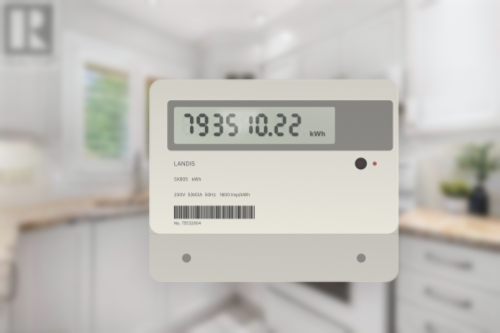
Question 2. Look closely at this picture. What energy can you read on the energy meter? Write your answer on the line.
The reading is 793510.22 kWh
